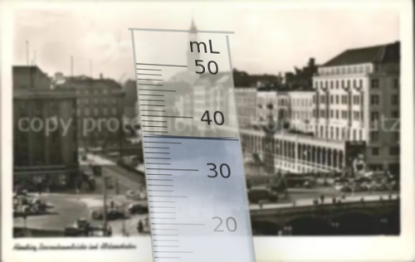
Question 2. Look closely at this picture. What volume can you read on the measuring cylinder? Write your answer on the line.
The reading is 36 mL
